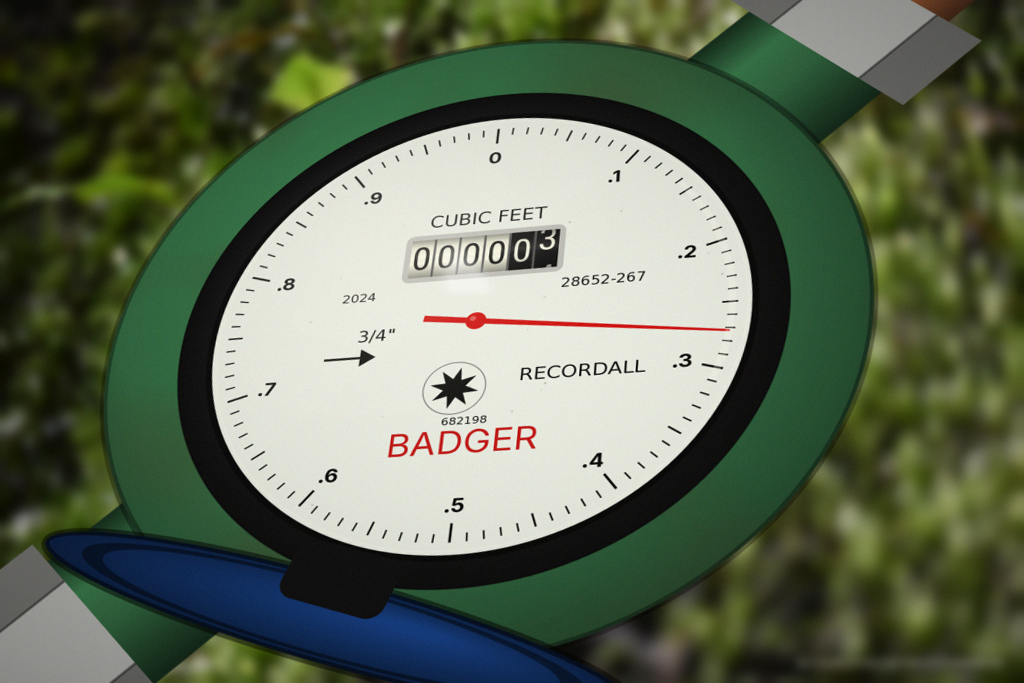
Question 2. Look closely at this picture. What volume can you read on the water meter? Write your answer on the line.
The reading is 3.27 ft³
